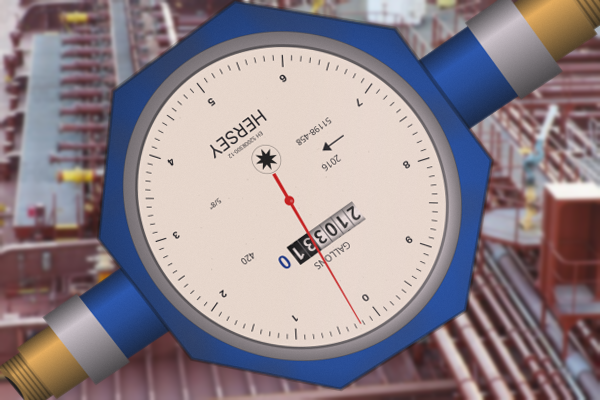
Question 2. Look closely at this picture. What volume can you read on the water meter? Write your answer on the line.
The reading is 2103310.2 gal
